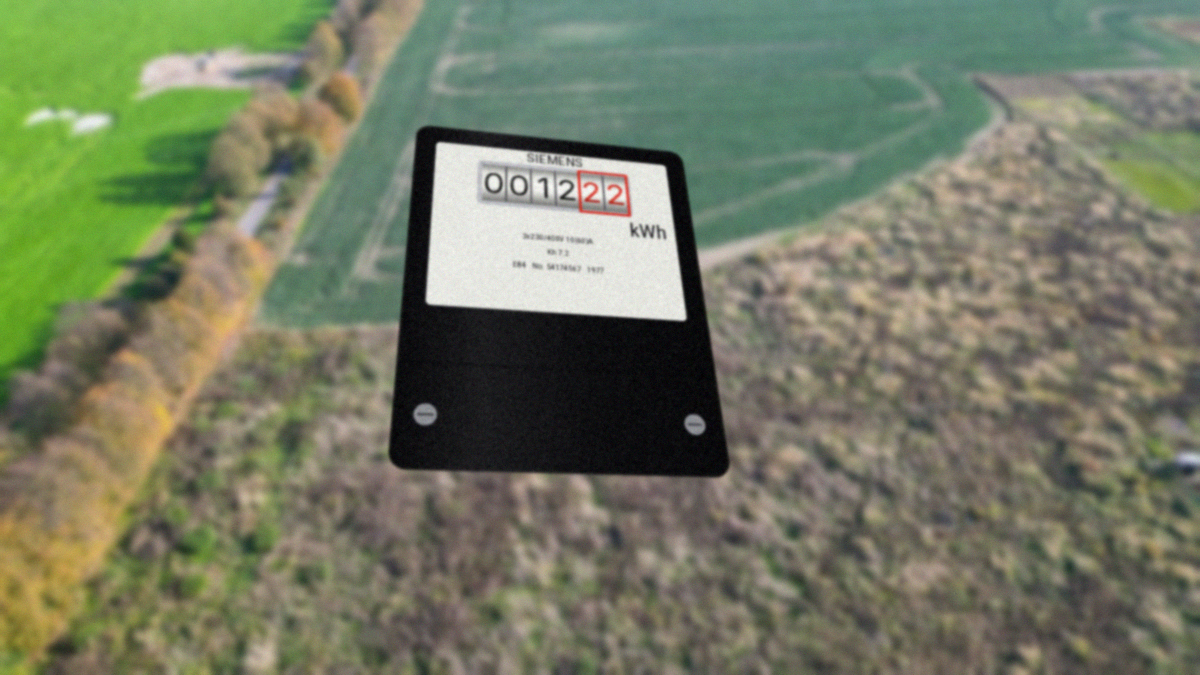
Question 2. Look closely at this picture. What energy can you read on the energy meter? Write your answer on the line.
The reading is 12.22 kWh
